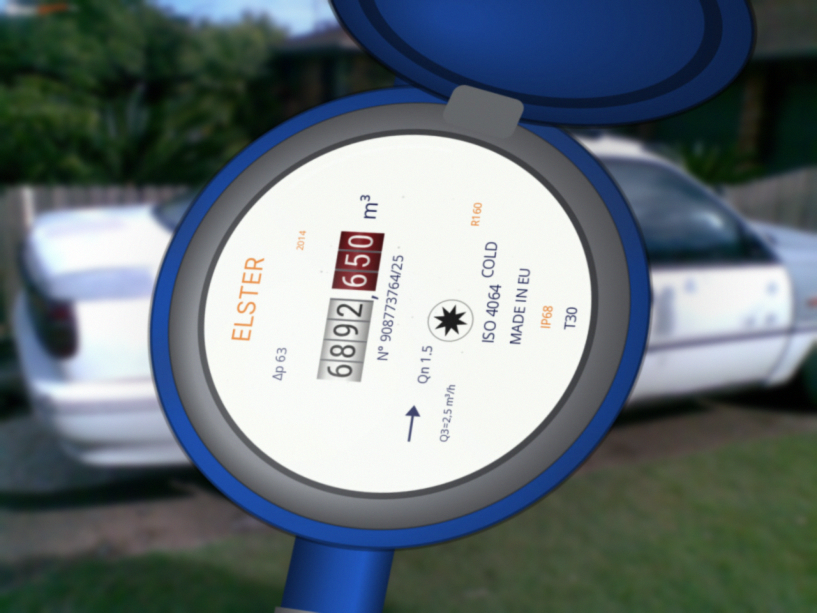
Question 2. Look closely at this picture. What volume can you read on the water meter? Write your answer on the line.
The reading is 6892.650 m³
